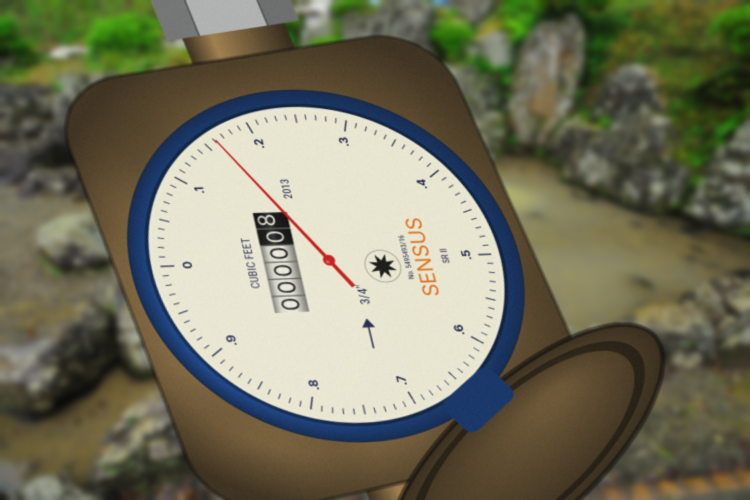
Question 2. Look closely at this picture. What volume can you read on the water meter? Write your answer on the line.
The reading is 8.16 ft³
